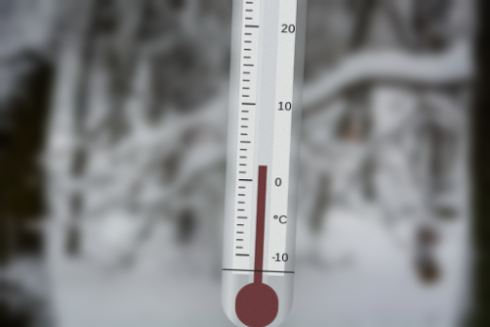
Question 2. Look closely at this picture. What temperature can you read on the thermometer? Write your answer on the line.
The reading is 2 °C
